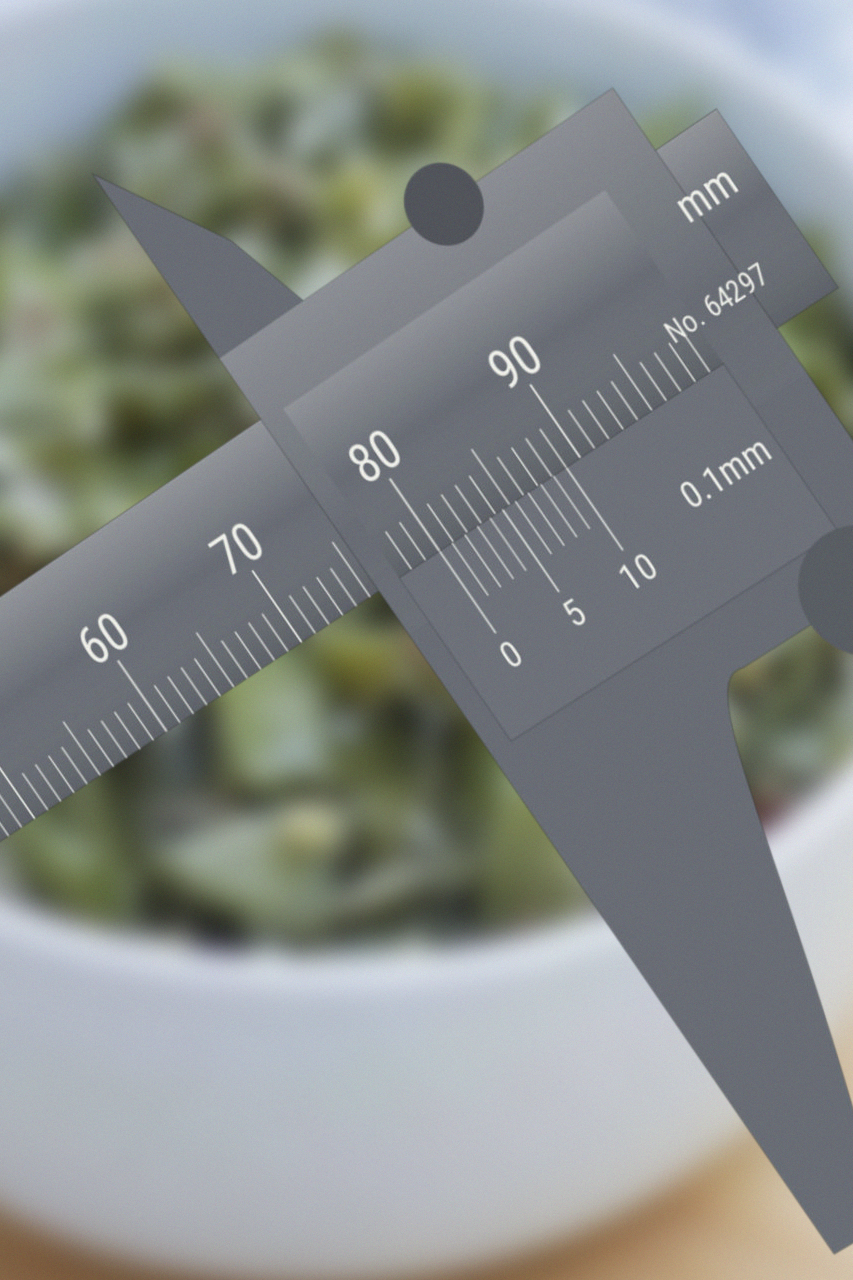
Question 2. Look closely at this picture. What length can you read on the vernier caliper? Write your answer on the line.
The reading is 80.0 mm
